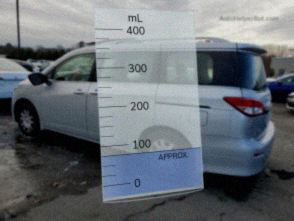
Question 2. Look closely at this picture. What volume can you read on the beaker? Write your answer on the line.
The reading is 75 mL
